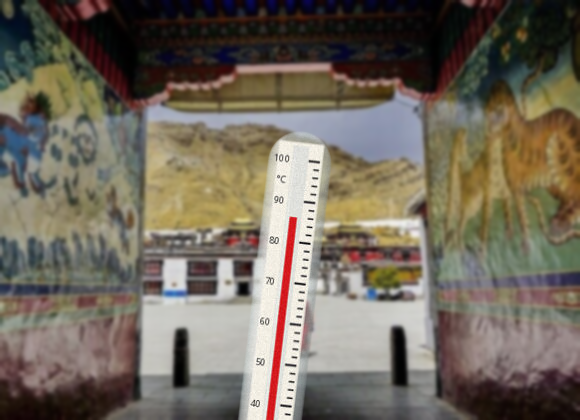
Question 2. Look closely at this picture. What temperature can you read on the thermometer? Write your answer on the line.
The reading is 86 °C
